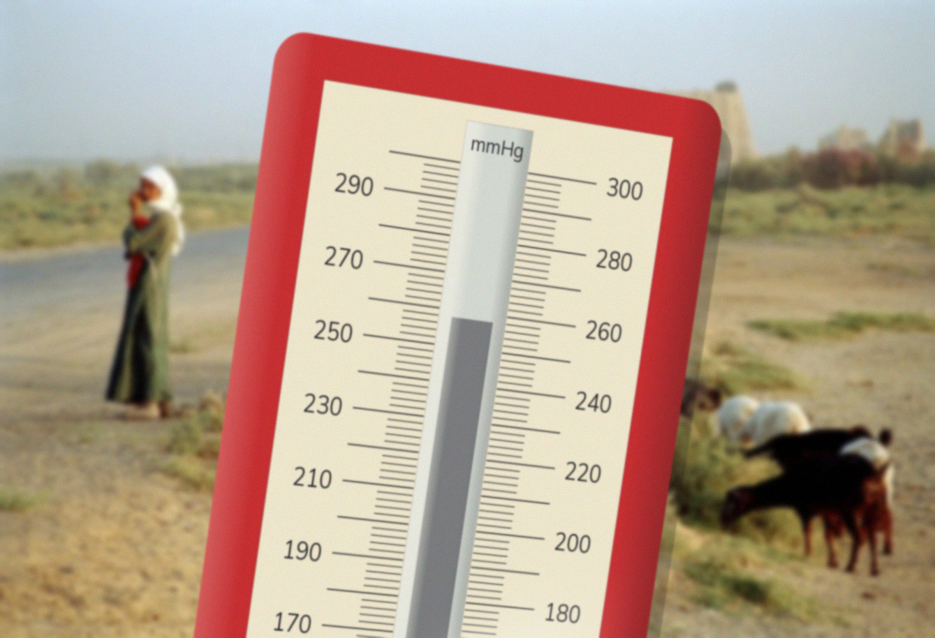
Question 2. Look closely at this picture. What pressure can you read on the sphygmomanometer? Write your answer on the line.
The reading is 258 mmHg
